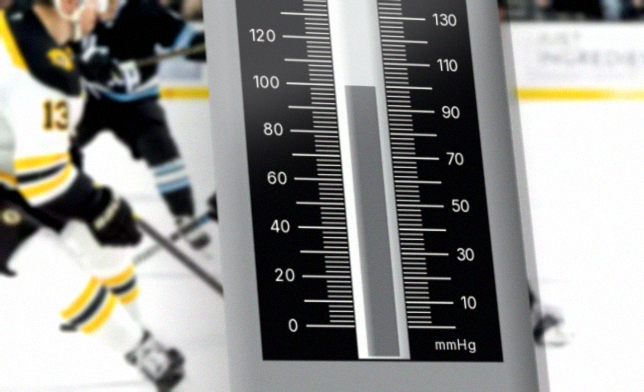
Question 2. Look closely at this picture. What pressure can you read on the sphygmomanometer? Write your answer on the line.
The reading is 100 mmHg
